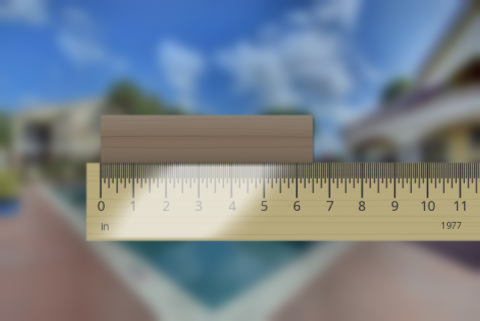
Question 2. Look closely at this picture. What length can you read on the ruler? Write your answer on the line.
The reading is 6.5 in
